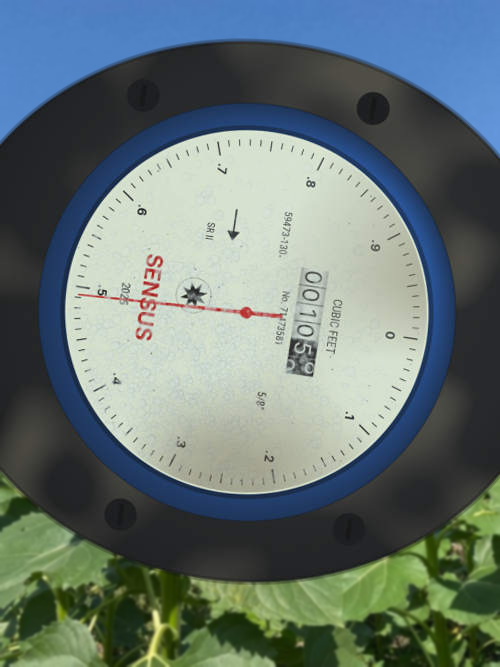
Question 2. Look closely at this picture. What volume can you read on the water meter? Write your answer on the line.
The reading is 1058.49 ft³
